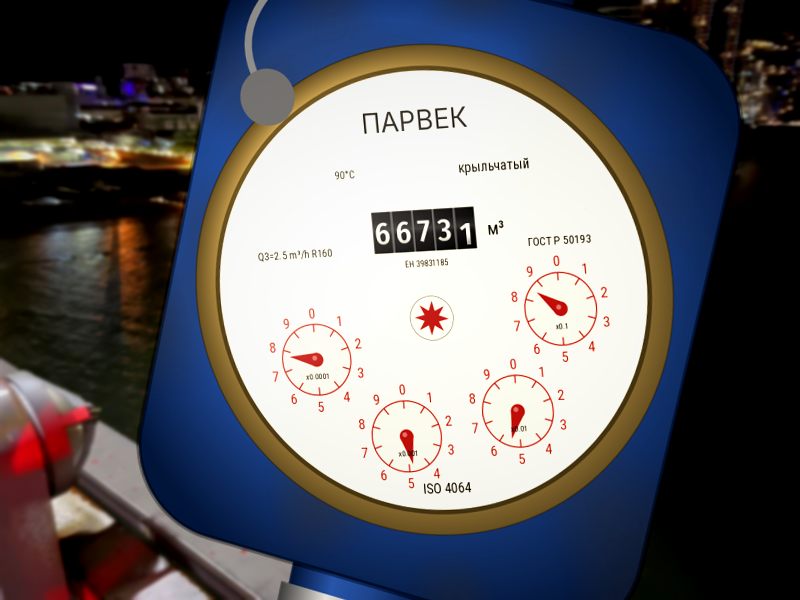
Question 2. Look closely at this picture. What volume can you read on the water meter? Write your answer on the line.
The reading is 66730.8547 m³
